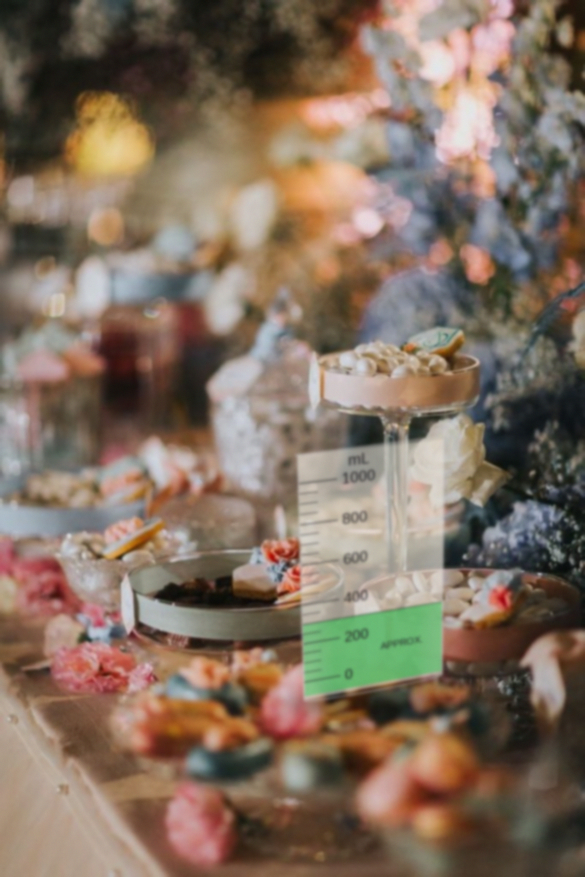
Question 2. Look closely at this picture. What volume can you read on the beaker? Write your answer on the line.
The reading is 300 mL
